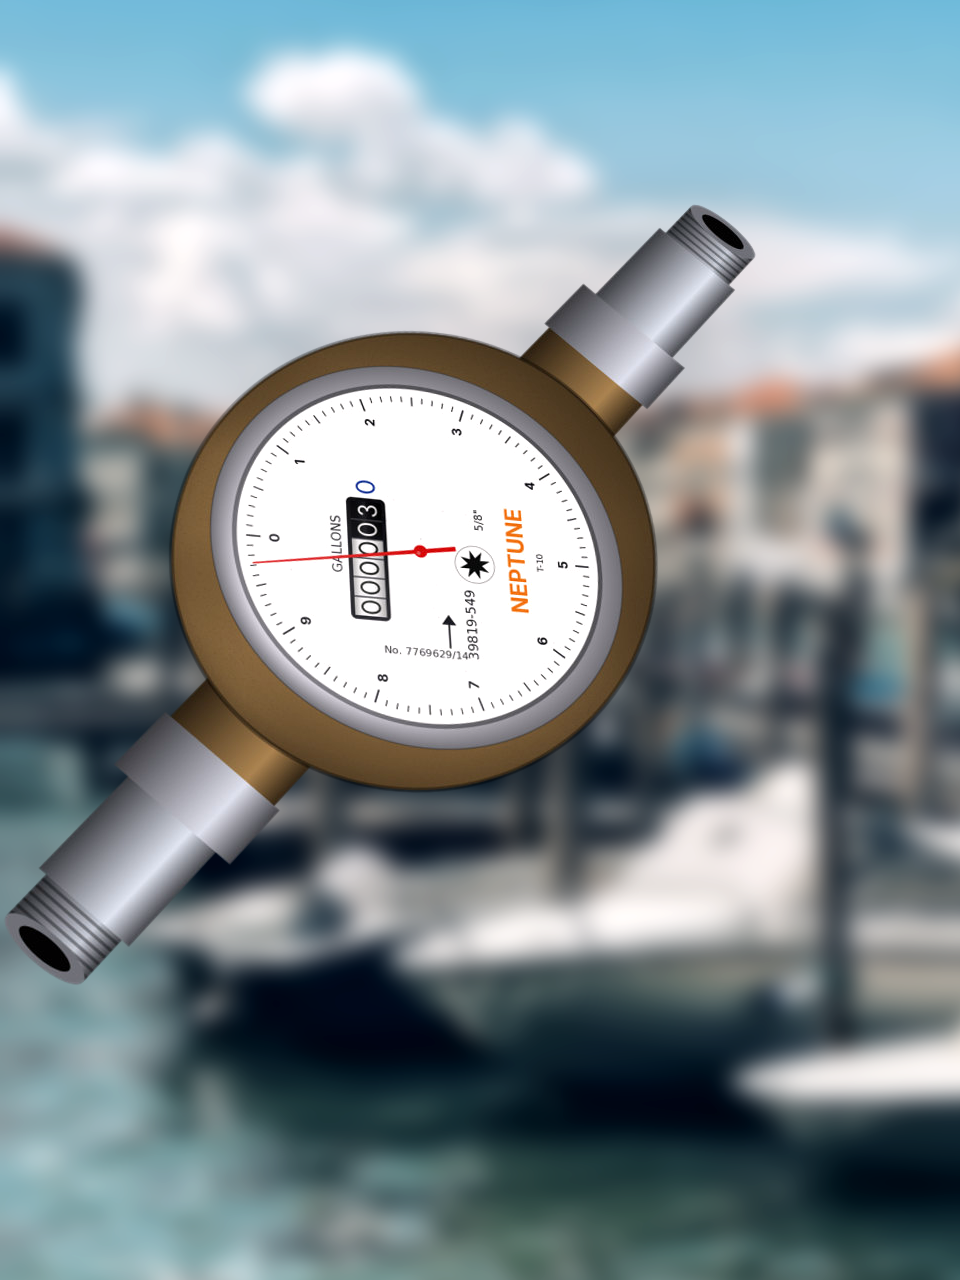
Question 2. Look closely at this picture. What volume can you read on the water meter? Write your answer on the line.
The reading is 29.7 gal
